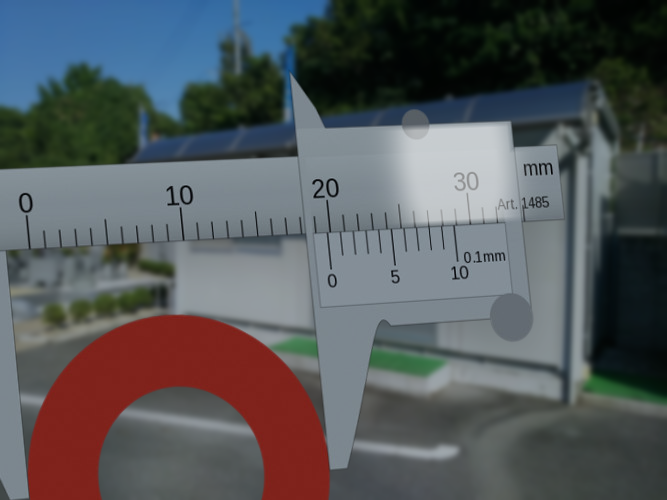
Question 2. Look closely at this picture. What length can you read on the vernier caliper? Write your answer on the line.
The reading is 19.8 mm
